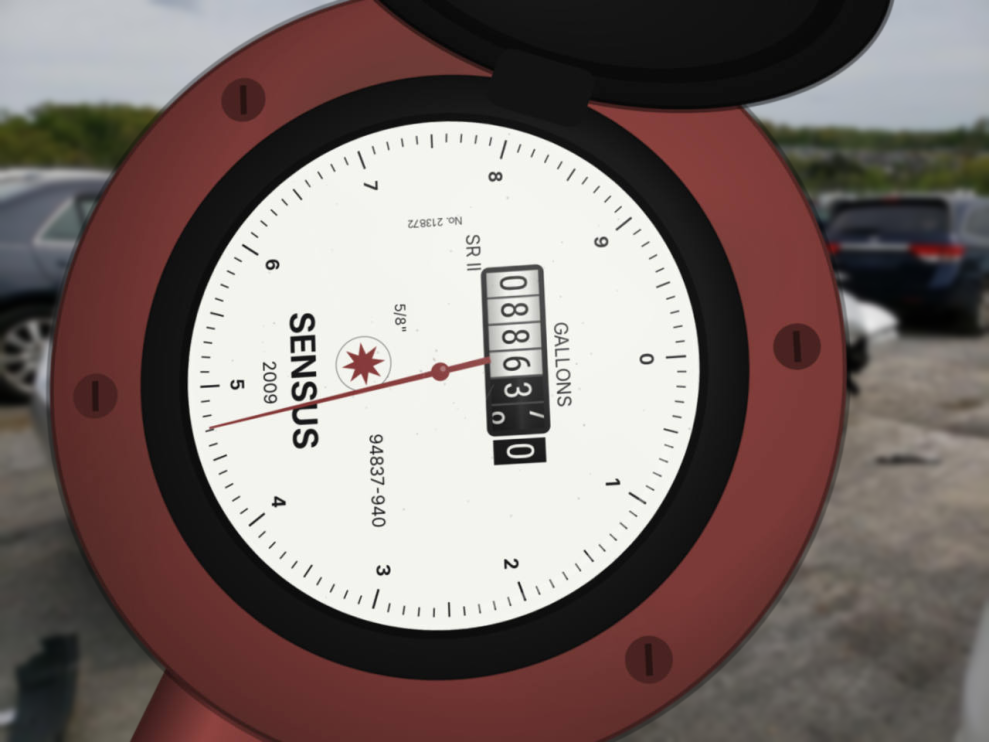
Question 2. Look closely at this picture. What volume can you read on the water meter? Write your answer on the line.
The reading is 886374.7 gal
